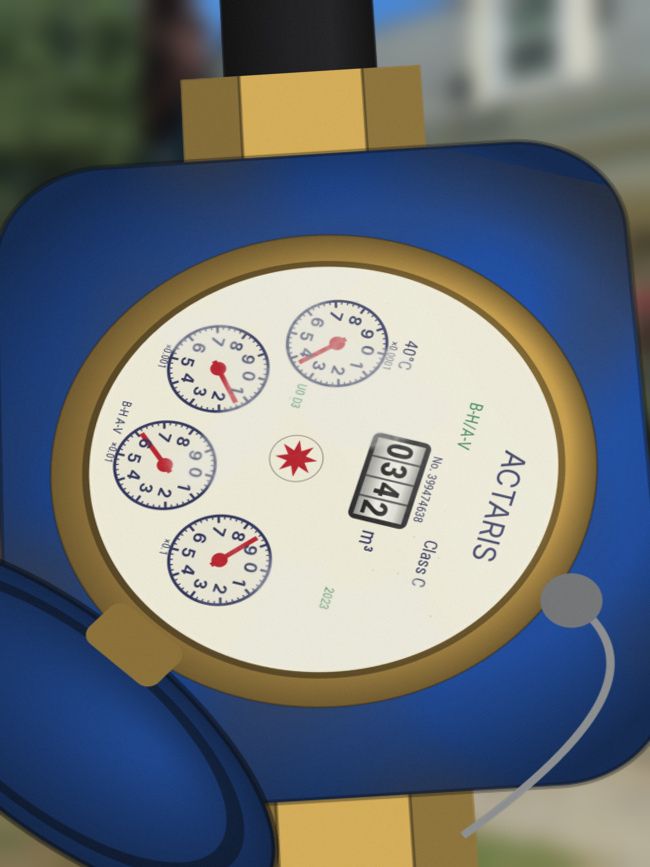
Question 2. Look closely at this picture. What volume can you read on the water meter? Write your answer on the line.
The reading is 341.8613 m³
